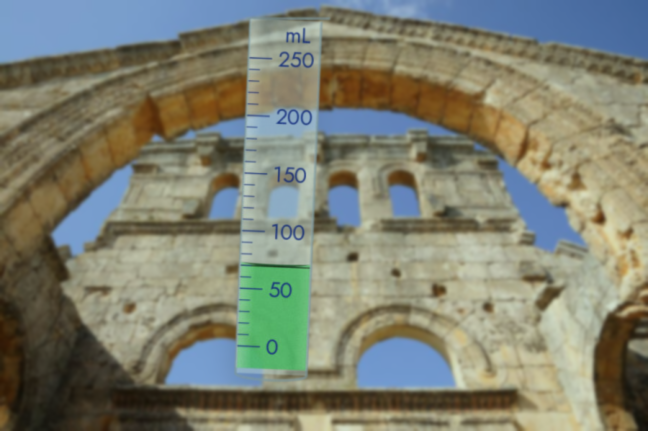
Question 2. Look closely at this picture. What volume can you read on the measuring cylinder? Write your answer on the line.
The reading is 70 mL
